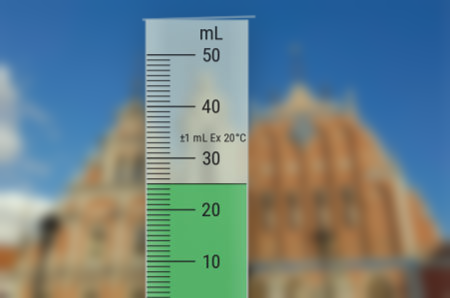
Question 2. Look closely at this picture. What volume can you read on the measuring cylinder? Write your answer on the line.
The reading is 25 mL
